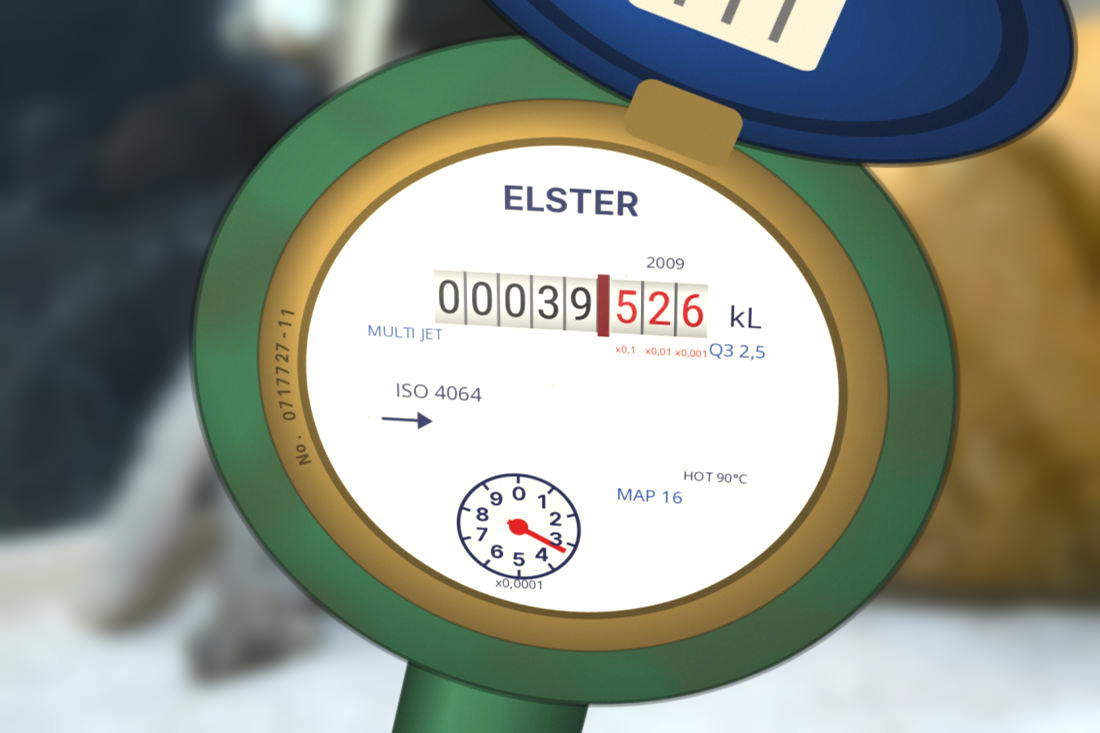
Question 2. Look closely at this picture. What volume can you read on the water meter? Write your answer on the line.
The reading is 39.5263 kL
